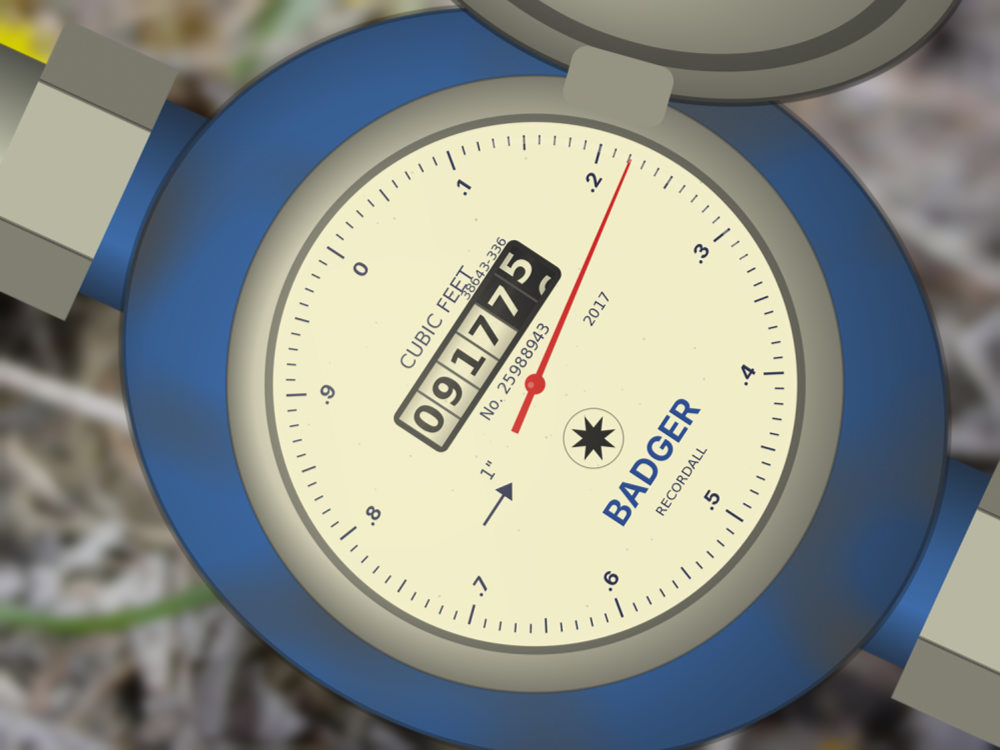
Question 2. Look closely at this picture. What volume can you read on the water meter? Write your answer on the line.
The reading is 91775.22 ft³
